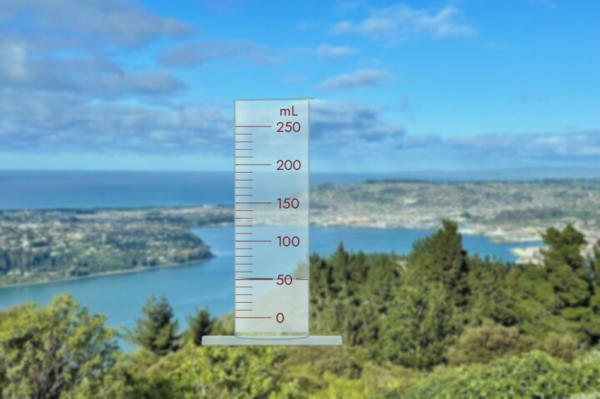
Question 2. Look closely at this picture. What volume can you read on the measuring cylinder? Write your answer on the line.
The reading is 50 mL
